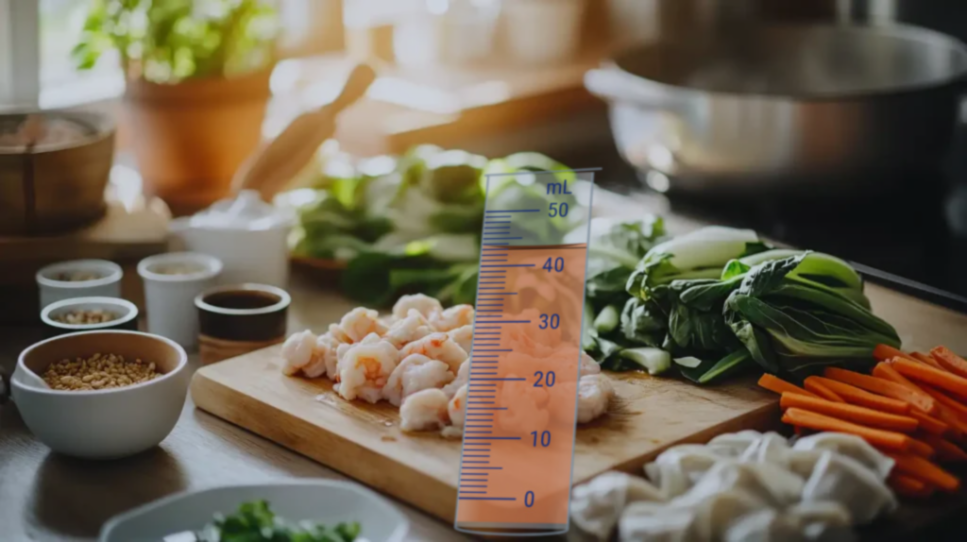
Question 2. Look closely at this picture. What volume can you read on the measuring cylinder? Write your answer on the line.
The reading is 43 mL
